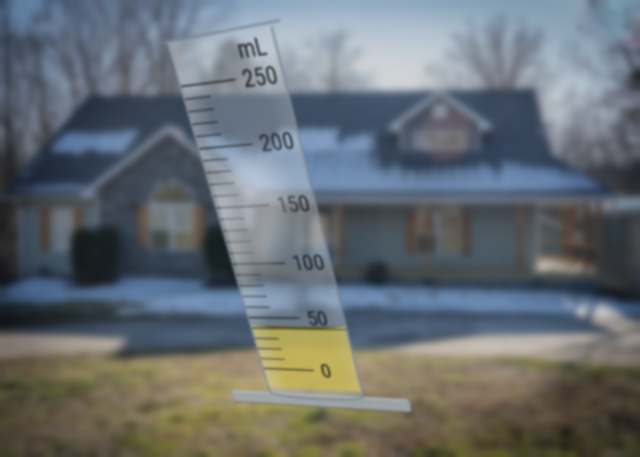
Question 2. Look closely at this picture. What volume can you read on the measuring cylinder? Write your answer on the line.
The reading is 40 mL
